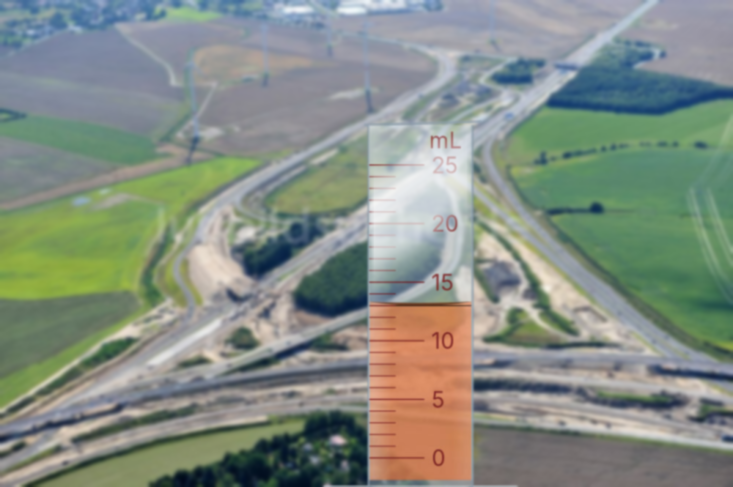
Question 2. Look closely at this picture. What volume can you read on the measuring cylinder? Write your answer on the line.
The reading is 13 mL
